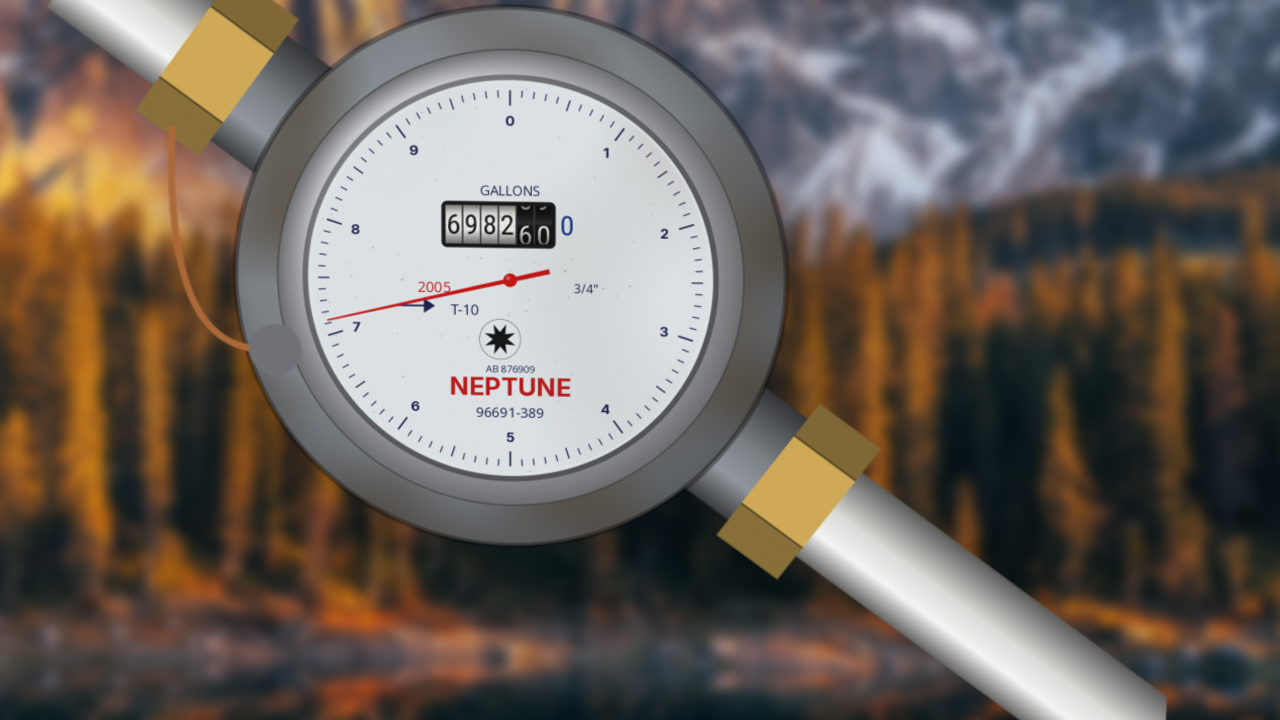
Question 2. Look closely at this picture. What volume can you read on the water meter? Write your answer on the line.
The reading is 6982597.1 gal
